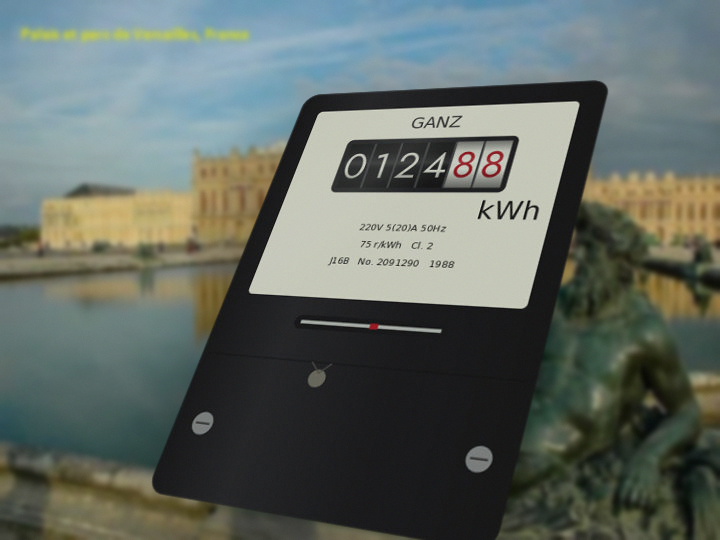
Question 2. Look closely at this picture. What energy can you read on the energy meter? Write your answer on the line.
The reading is 124.88 kWh
